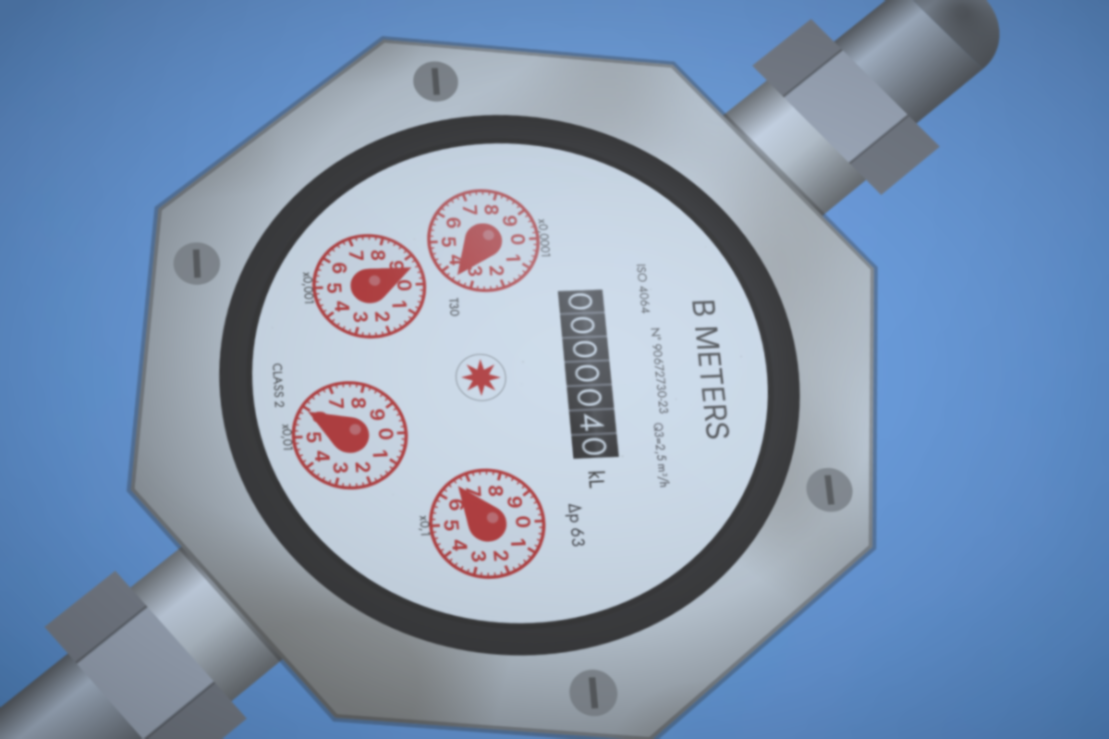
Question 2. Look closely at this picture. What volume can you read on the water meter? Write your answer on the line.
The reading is 40.6593 kL
